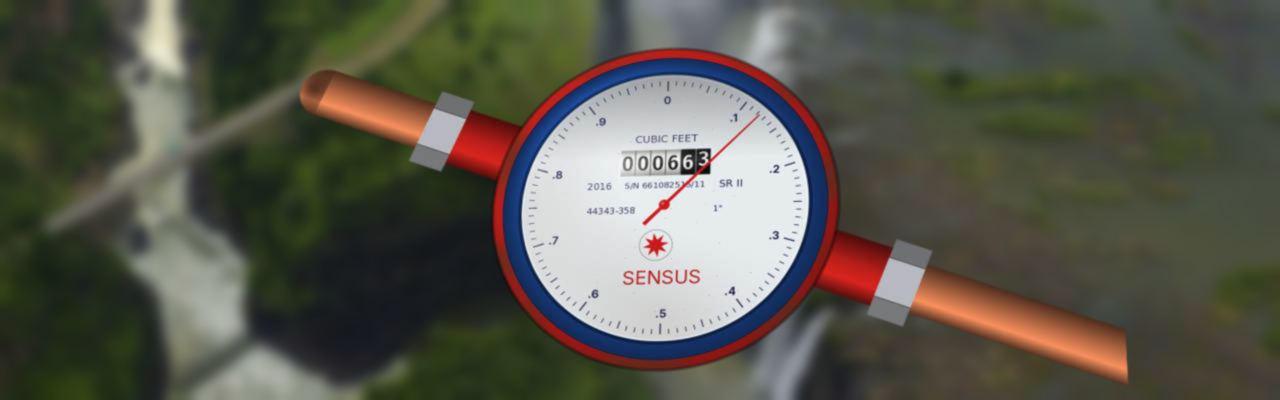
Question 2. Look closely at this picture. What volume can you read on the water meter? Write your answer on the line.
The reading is 663.12 ft³
